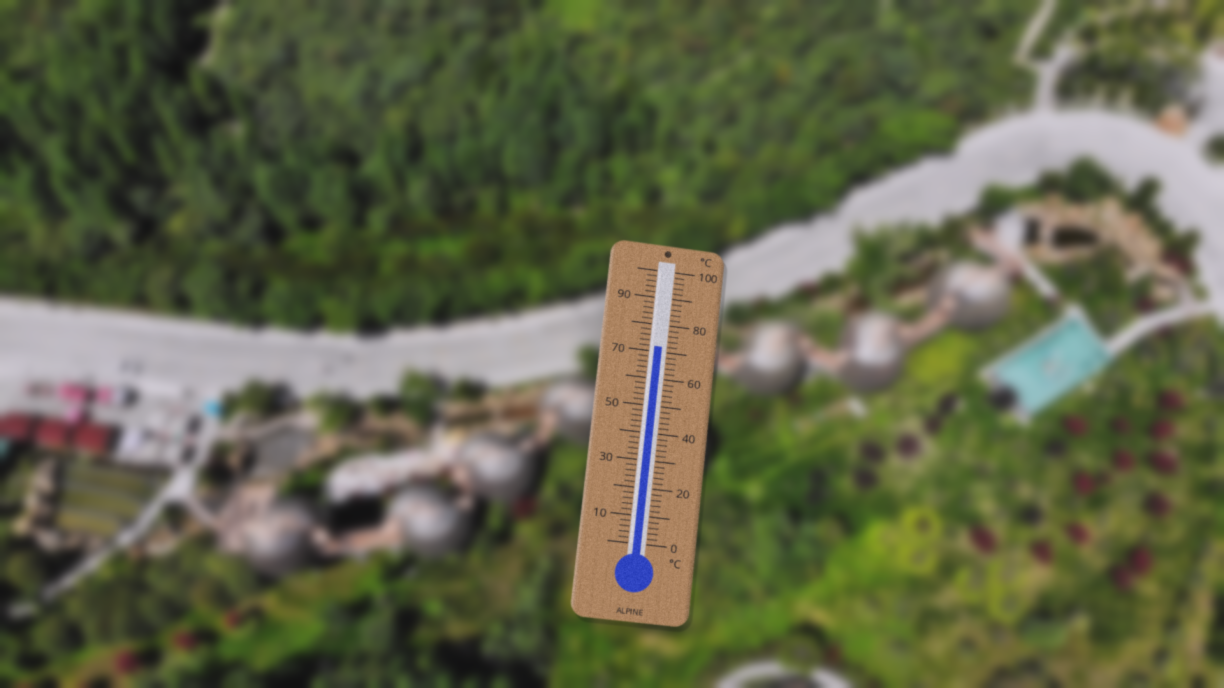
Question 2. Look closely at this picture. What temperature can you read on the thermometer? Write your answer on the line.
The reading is 72 °C
